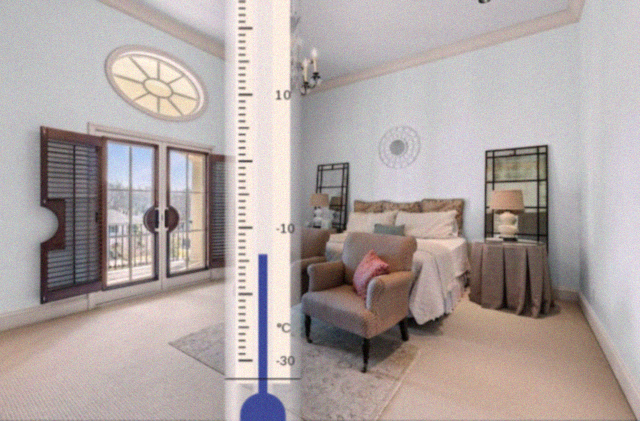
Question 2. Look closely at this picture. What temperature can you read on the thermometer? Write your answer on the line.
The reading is -14 °C
